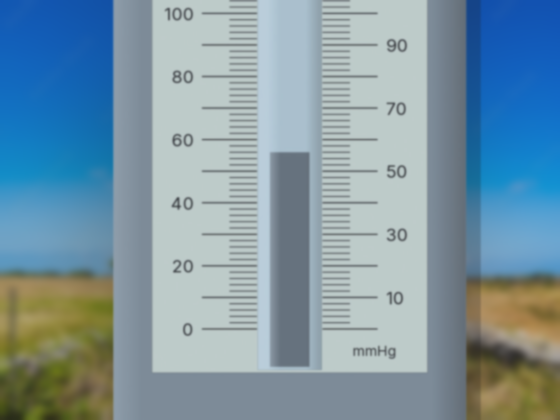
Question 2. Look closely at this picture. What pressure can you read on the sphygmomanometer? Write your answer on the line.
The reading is 56 mmHg
